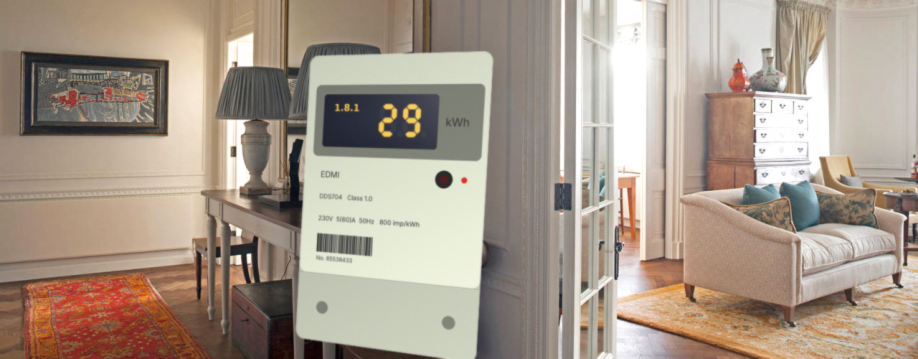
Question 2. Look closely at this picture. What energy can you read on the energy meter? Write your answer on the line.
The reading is 29 kWh
